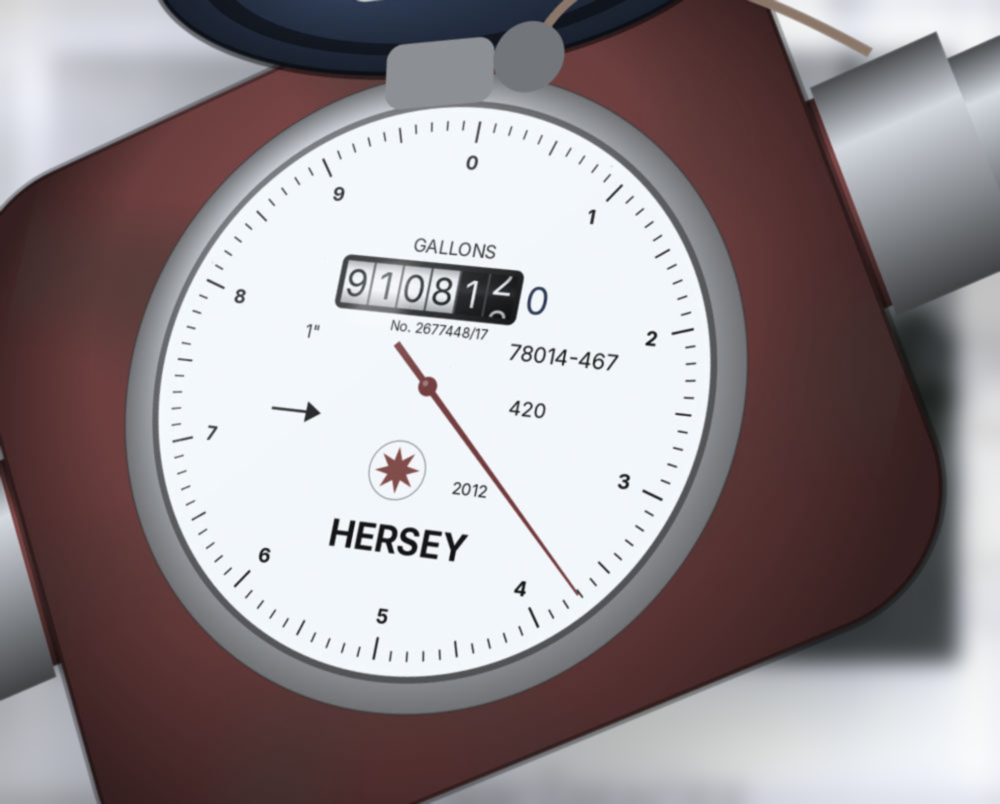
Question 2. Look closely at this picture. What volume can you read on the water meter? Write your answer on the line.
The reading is 9108123.7 gal
